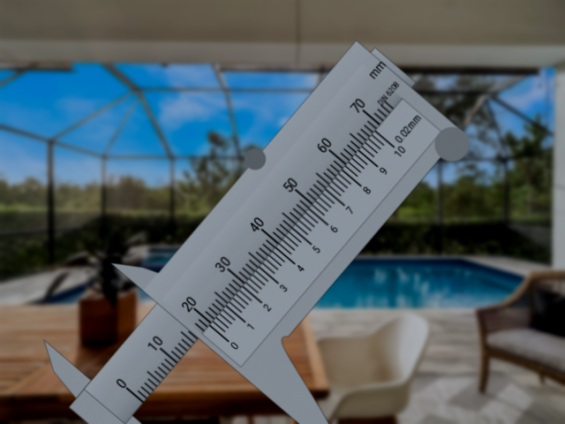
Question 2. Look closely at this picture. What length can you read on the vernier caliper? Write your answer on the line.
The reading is 19.5 mm
